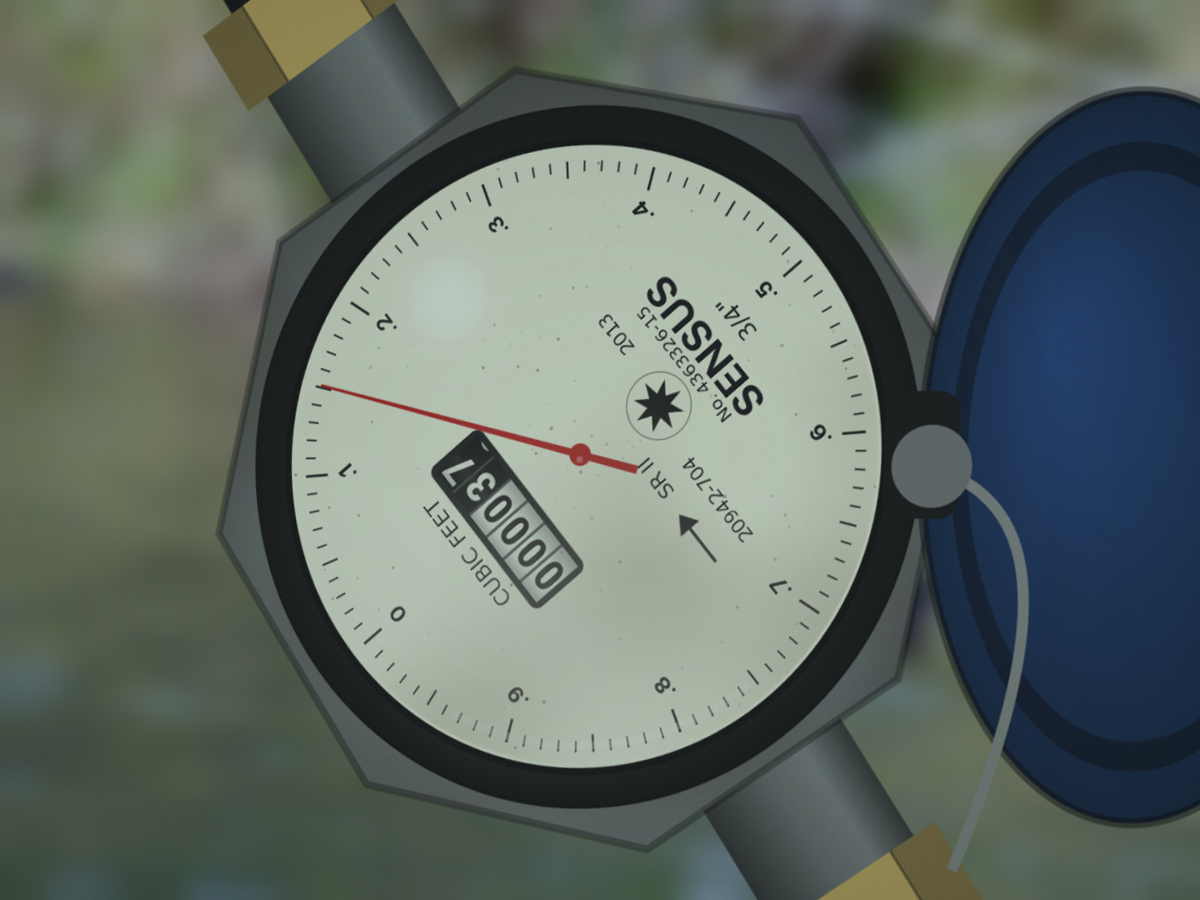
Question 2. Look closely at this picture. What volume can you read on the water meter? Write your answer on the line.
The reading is 37.15 ft³
